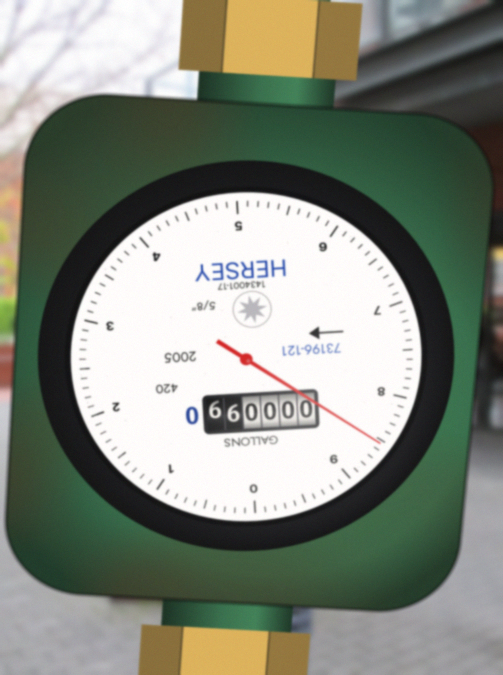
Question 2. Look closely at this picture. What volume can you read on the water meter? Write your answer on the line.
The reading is 988.5 gal
